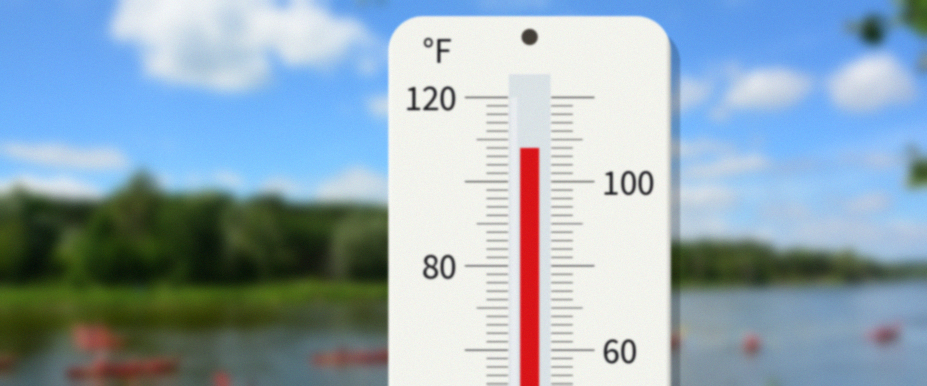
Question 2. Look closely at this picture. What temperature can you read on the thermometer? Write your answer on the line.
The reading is 108 °F
